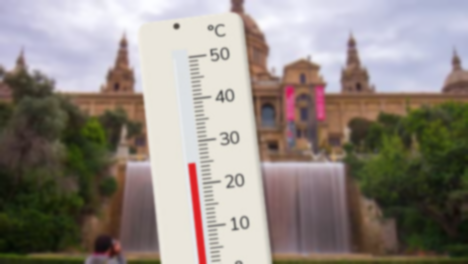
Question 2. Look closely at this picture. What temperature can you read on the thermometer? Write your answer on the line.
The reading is 25 °C
